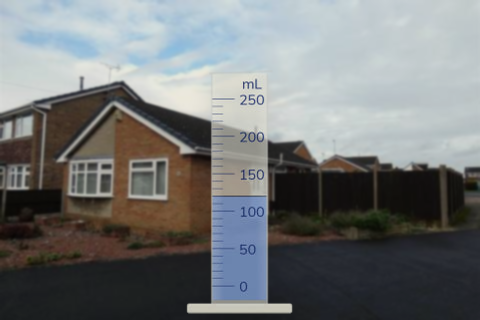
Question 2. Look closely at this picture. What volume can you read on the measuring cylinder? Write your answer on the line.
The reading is 120 mL
